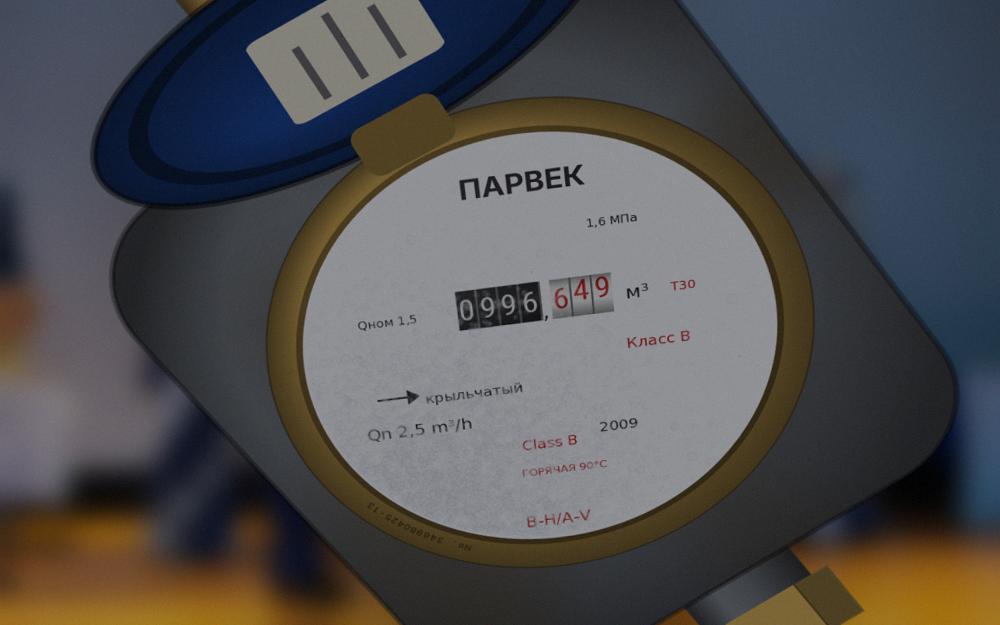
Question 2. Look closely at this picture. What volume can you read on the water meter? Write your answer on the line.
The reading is 996.649 m³
